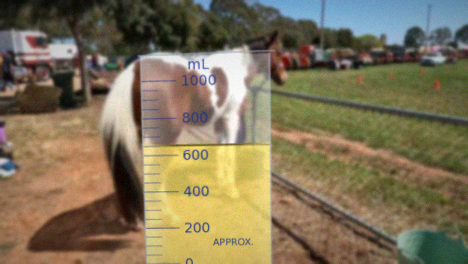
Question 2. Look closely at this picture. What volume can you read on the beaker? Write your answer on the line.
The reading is 650 mL
